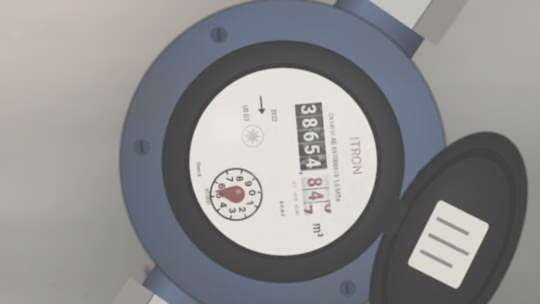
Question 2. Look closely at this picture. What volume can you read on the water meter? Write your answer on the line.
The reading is 38654.8465 m³
